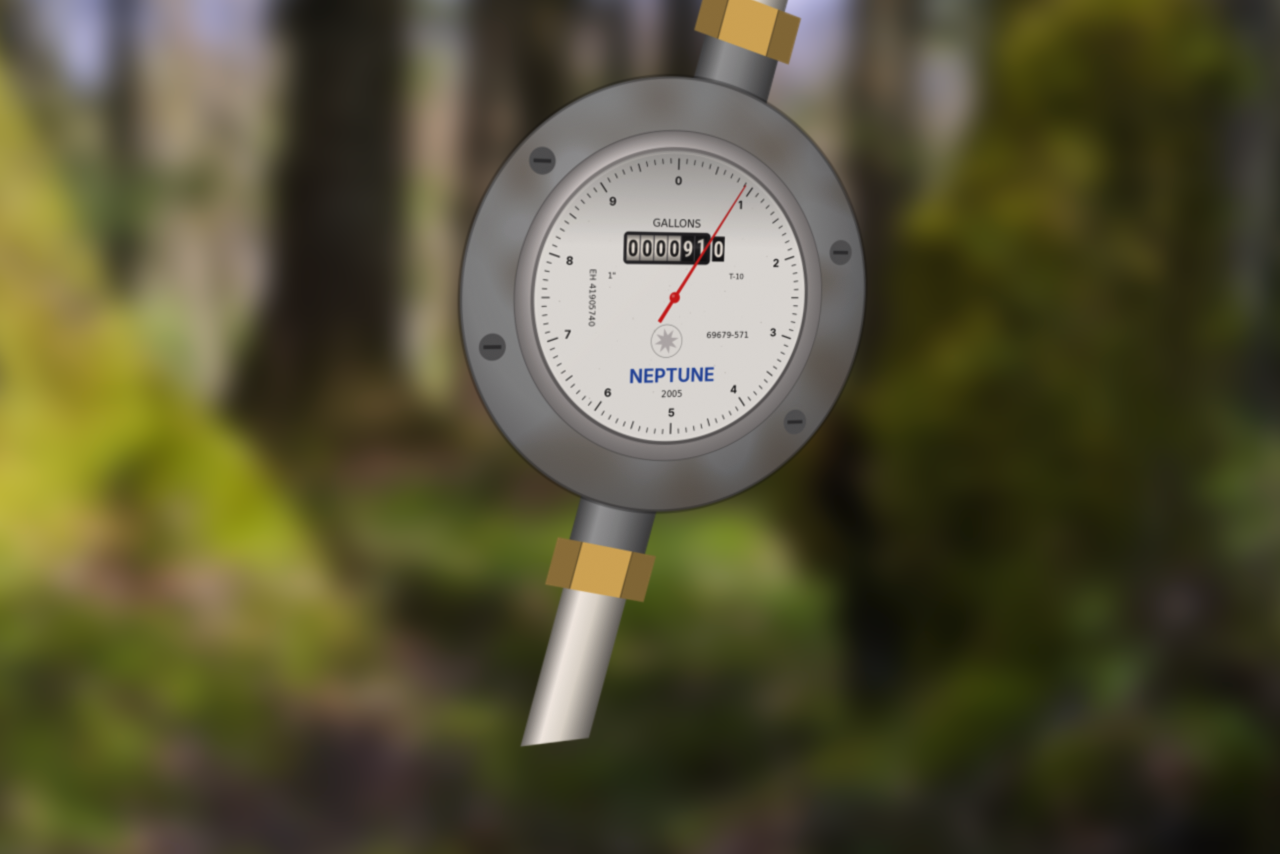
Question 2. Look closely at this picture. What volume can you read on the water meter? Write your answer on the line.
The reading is 910.9 gal
